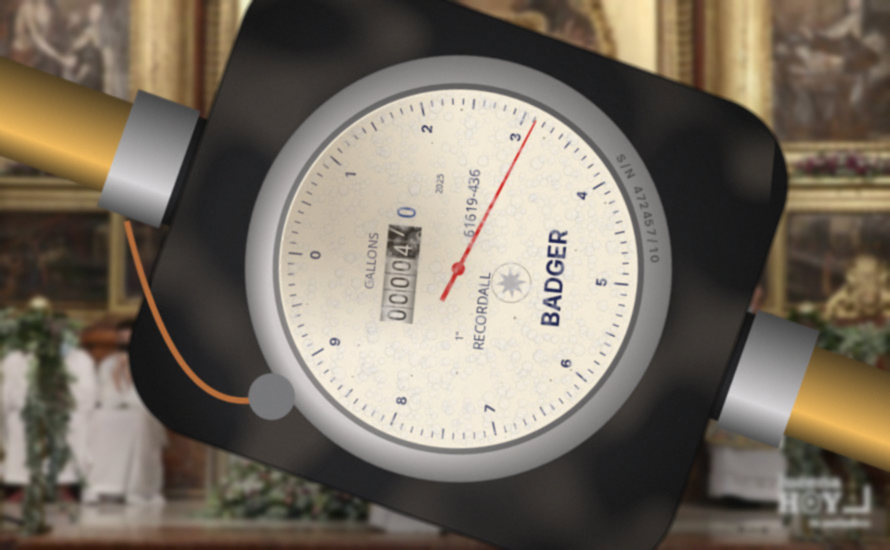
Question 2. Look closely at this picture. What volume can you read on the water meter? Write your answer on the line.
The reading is 473.1 gal
